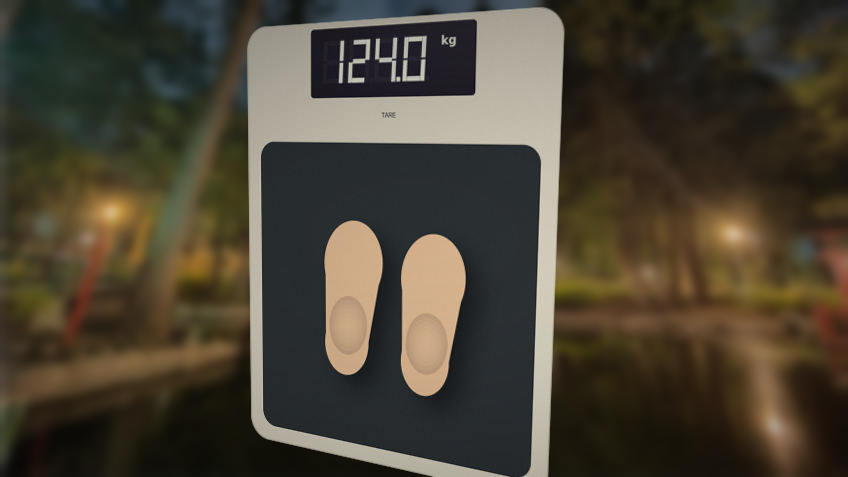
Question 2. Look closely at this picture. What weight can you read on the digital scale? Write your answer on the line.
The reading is 124.0 kg
